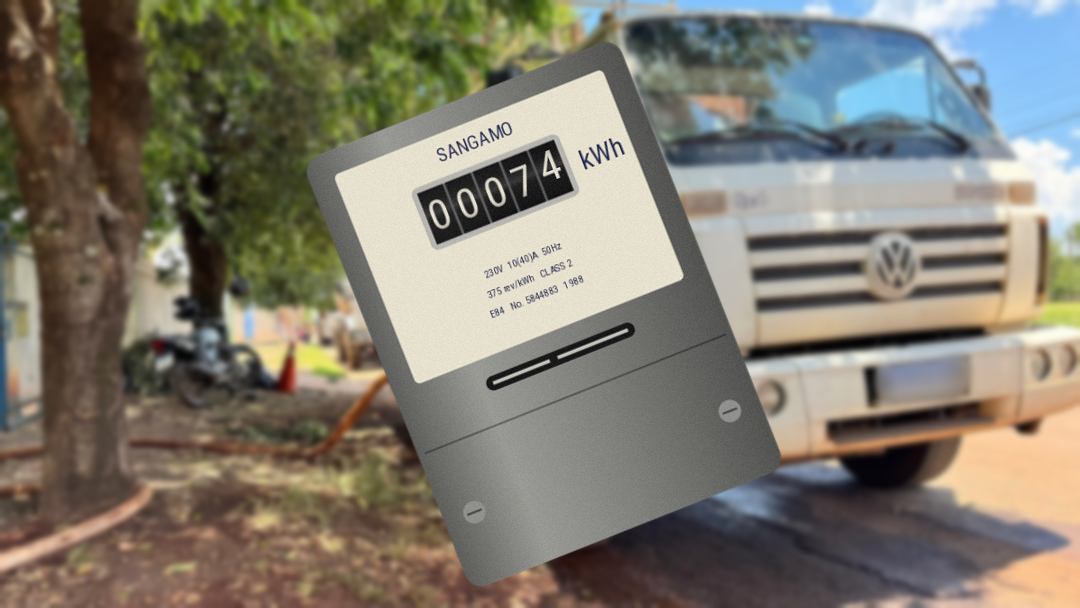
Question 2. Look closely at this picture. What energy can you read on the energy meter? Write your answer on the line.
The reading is 74 kWh
